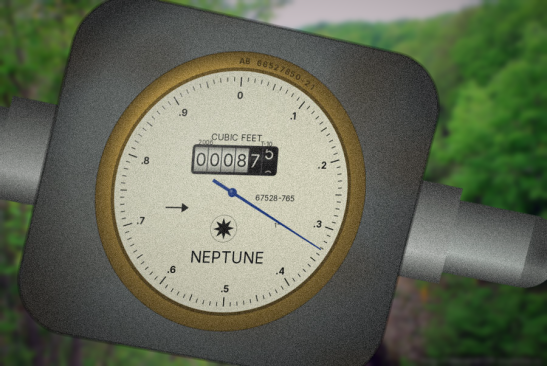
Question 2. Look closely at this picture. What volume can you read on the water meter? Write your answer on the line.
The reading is 875.33 ft³
